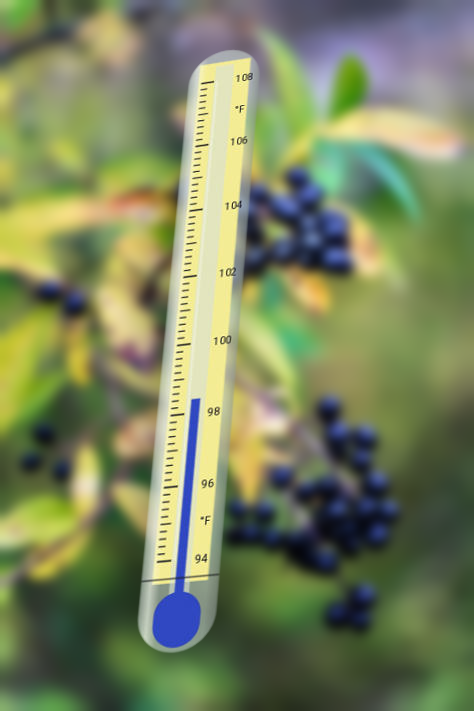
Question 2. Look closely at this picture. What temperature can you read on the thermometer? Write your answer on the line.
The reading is 98.4 °F
